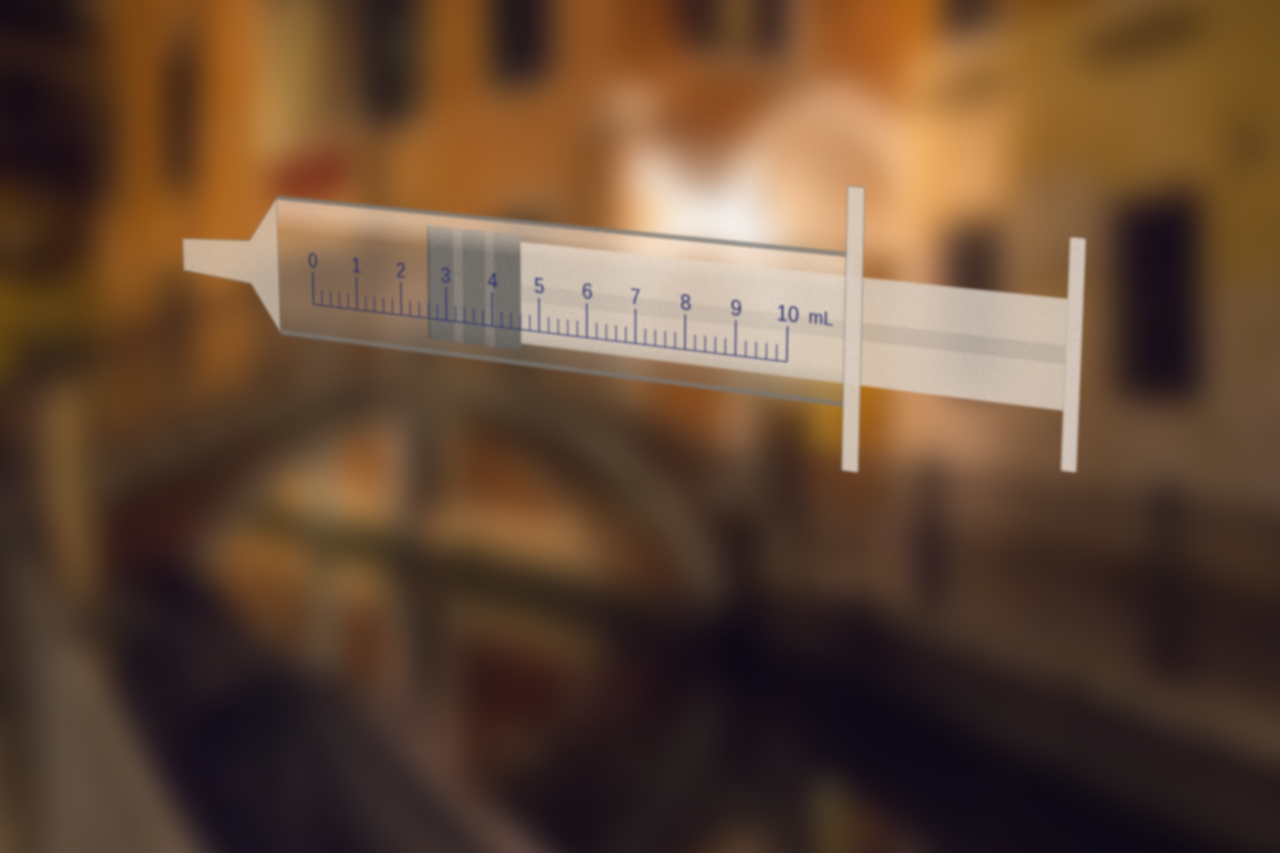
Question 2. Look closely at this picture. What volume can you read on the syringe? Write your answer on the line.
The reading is 2.6 mL
